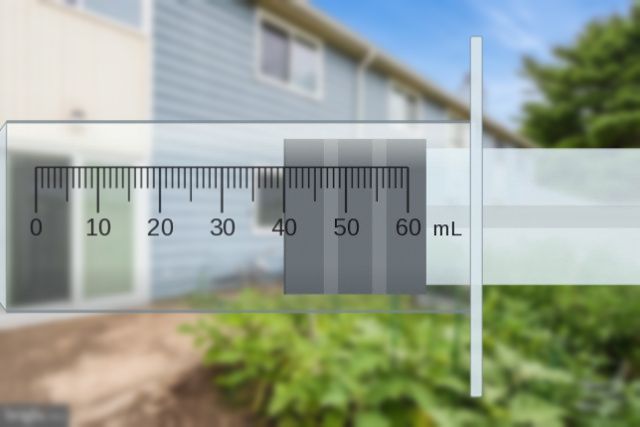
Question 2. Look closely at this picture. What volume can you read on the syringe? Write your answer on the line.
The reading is 40 mL
